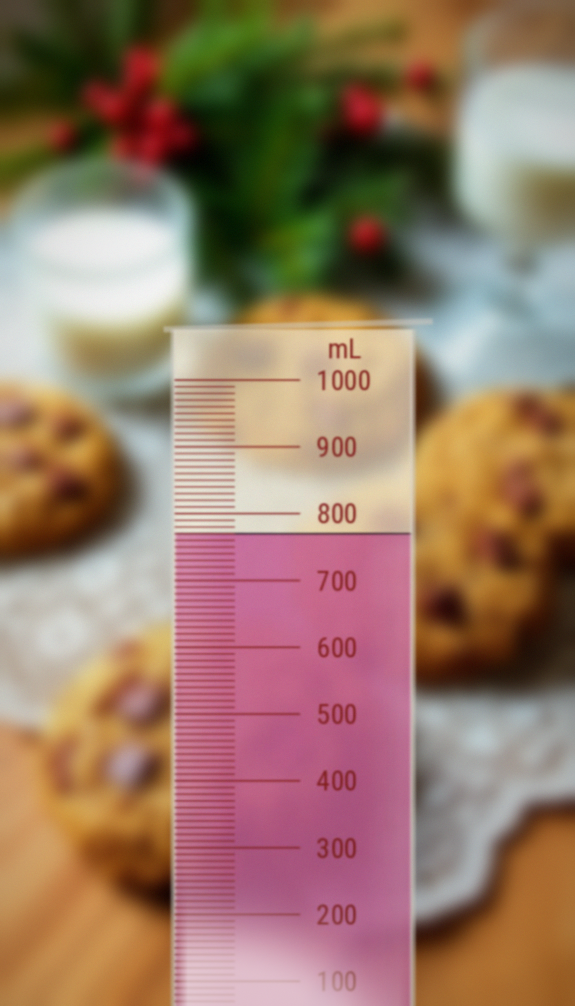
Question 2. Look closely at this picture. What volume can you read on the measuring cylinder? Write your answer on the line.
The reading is 770 mL
